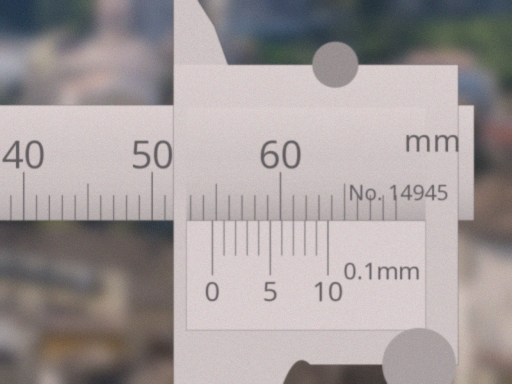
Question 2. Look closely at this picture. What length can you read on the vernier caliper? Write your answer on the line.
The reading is 54.7 mm
